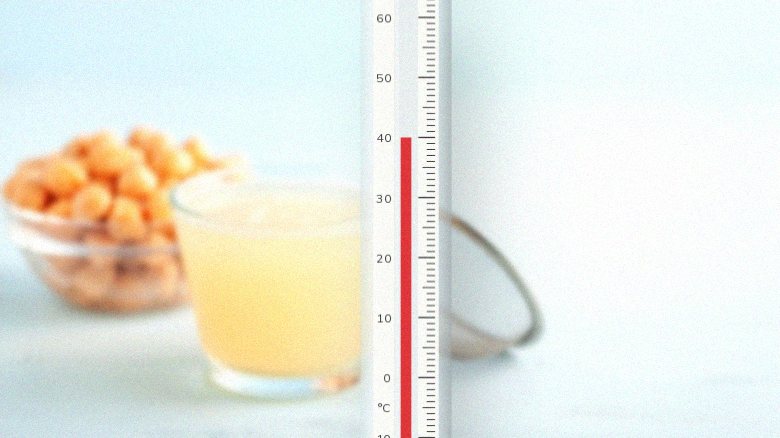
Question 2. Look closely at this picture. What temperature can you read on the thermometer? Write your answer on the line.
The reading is 40 °C
